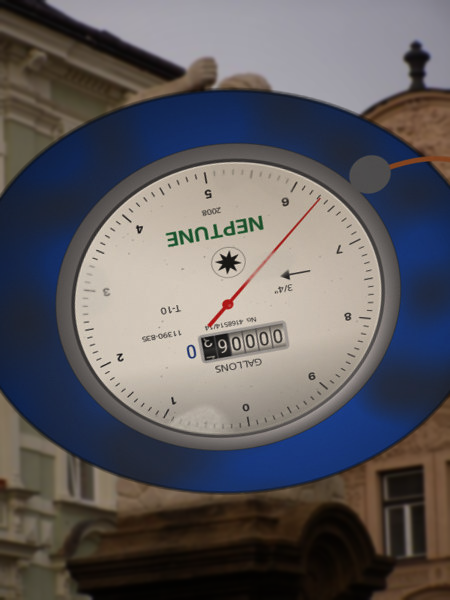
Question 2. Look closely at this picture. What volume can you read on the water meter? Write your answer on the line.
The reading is 626.3 gal
